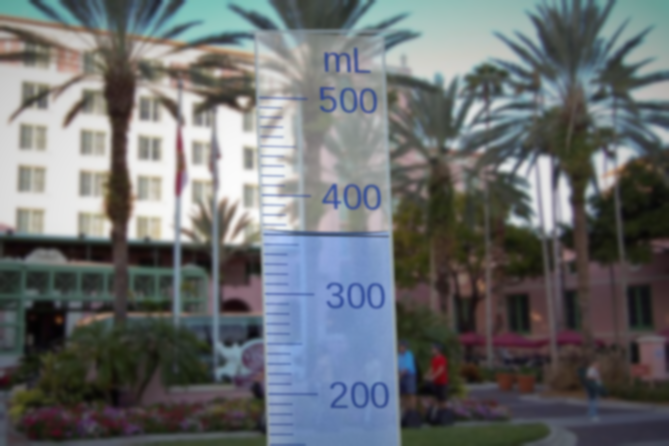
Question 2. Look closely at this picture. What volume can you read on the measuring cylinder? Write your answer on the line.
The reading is 360 mL
